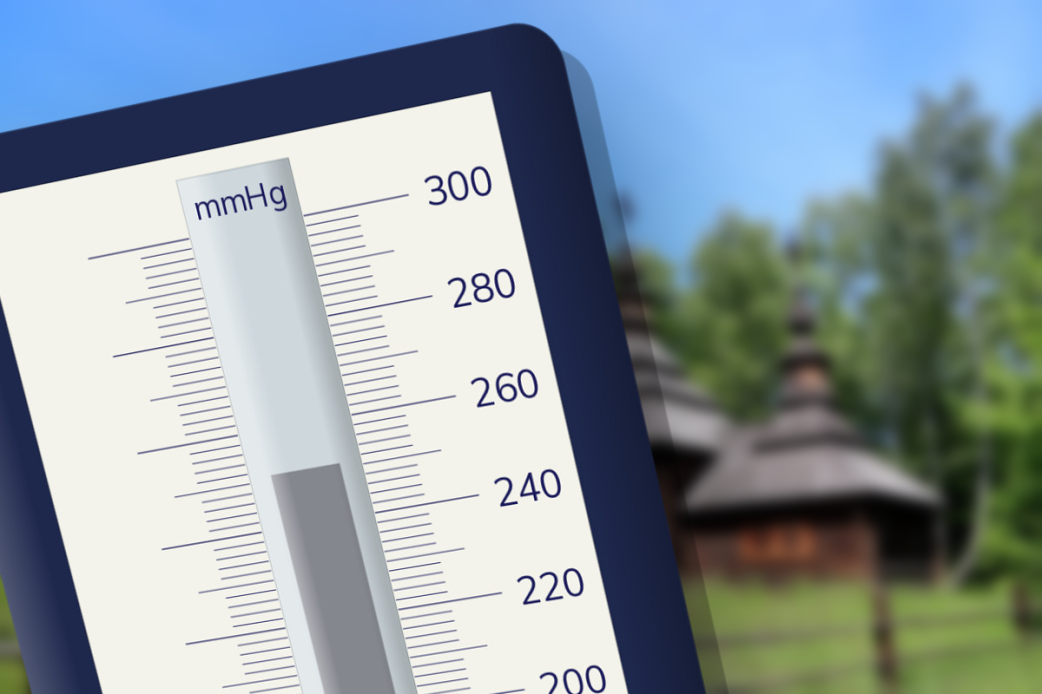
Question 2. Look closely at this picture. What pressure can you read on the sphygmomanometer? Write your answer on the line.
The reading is 251 mmHg
